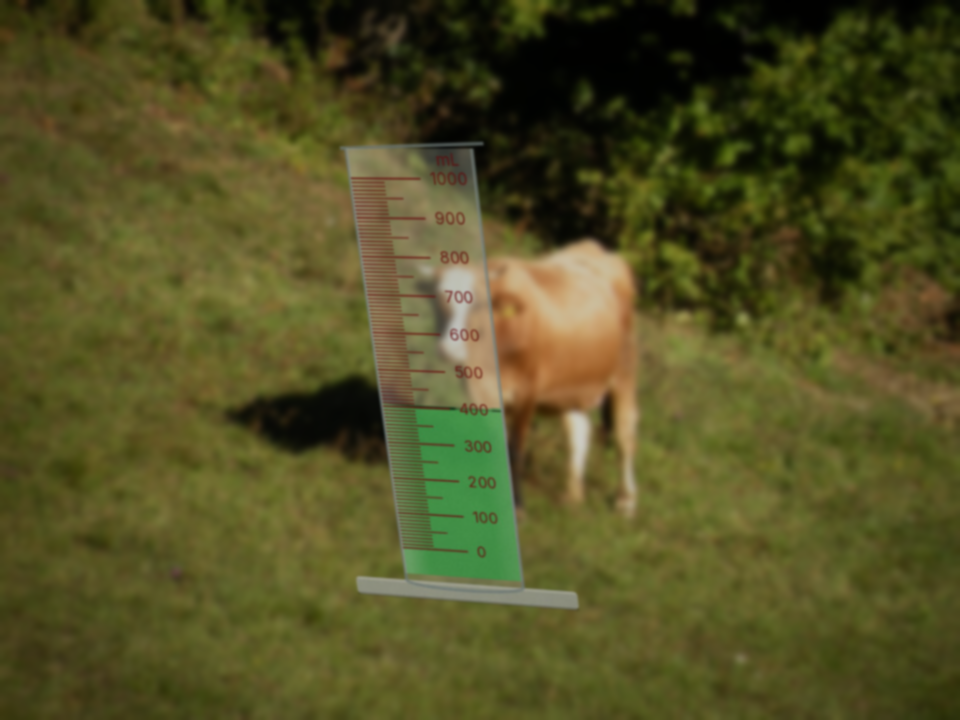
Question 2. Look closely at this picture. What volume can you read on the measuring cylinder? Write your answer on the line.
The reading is 400 mL
